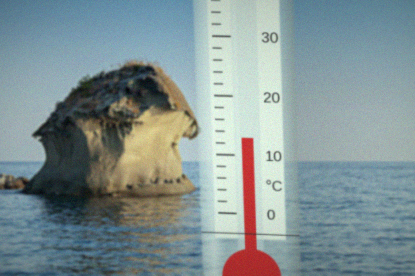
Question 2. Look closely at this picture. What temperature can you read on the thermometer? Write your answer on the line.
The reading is 13 °C
